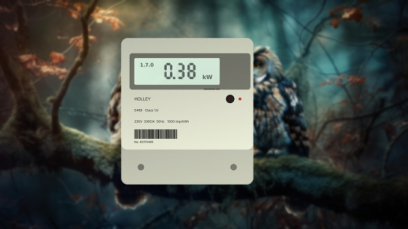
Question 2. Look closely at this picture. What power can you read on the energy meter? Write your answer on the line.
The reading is 0.38 kW
